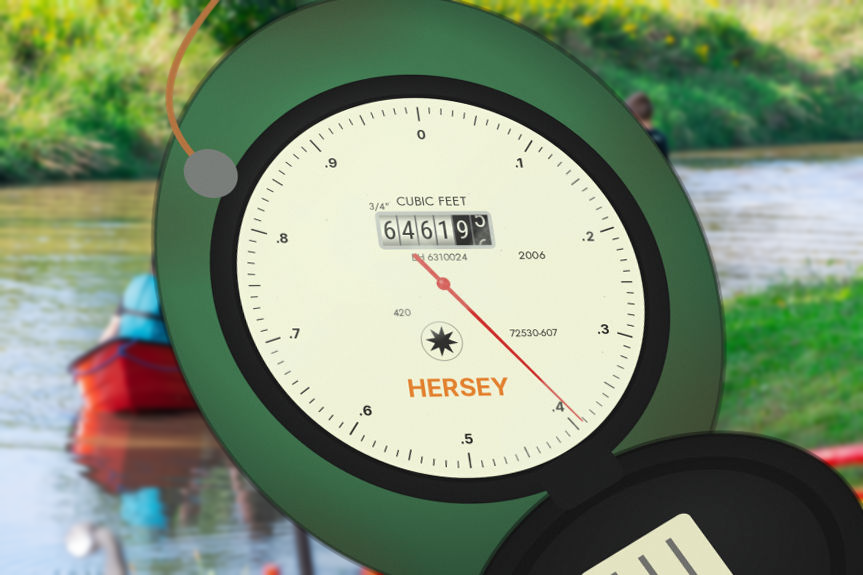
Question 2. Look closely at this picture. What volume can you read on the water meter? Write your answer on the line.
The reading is 646195.39 ft³
